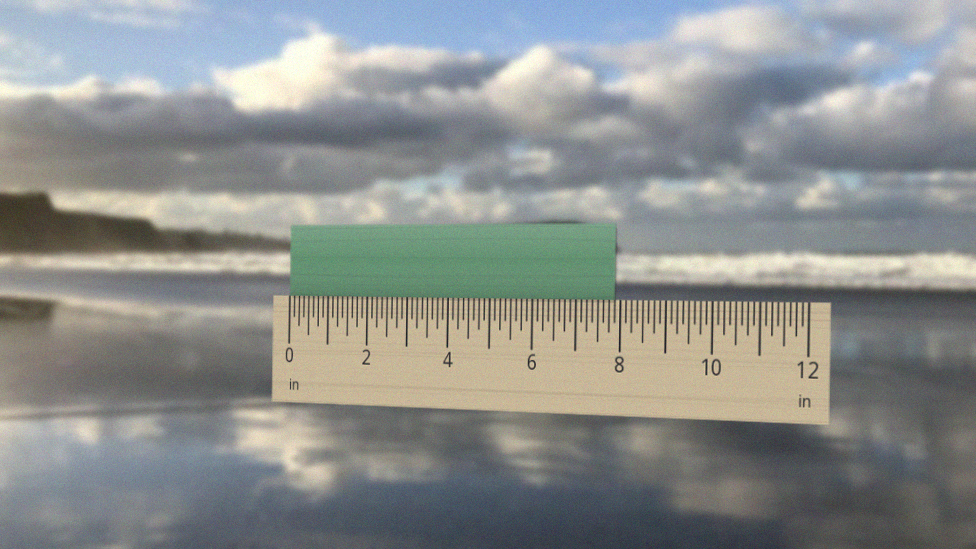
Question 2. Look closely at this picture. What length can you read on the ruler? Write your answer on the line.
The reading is 7.875 in
